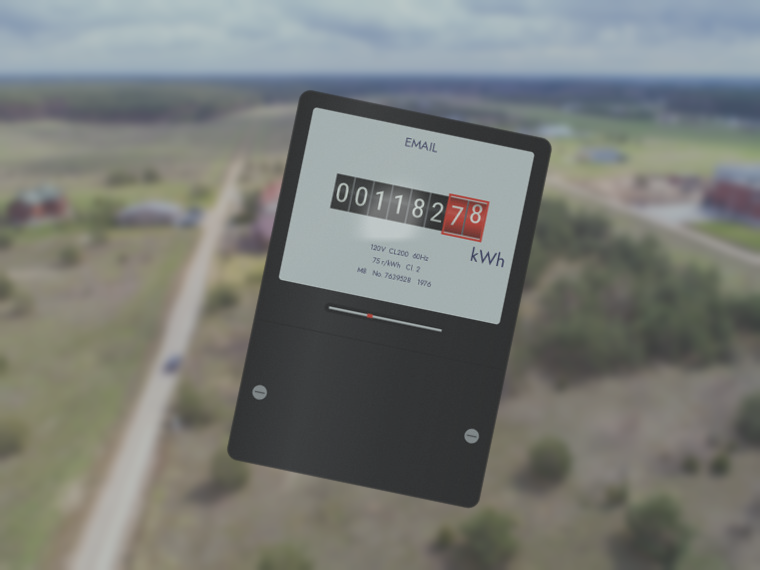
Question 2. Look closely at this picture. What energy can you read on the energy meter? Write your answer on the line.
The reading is 1182.78 kWh
